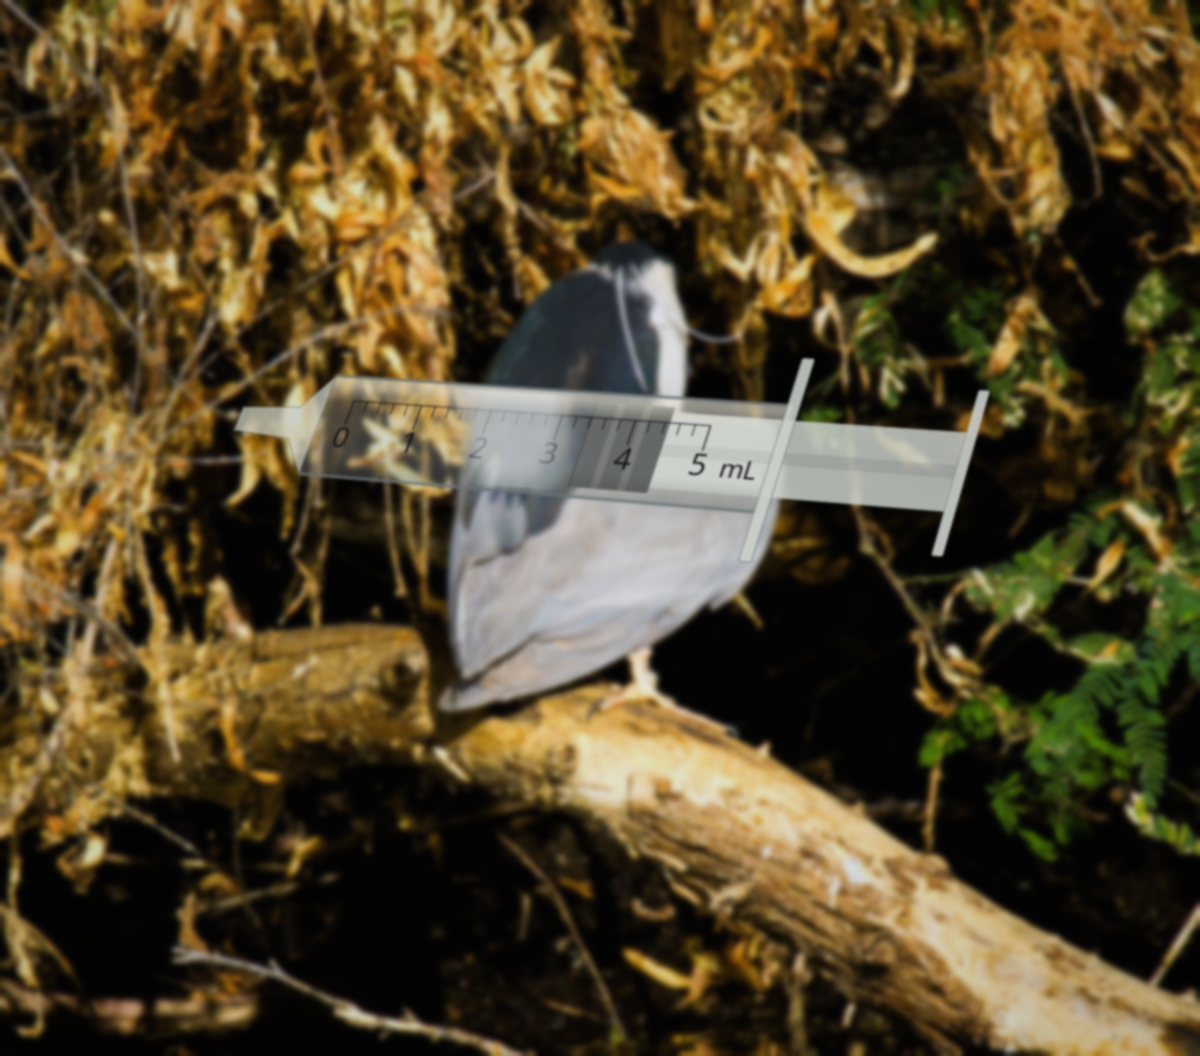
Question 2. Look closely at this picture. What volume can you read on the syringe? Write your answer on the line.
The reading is 3.4 mL
